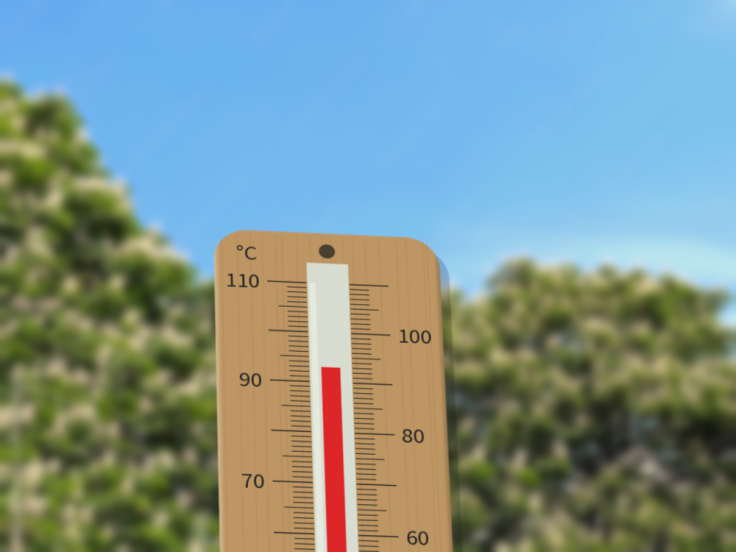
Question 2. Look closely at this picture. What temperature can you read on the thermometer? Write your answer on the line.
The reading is 93 °C
